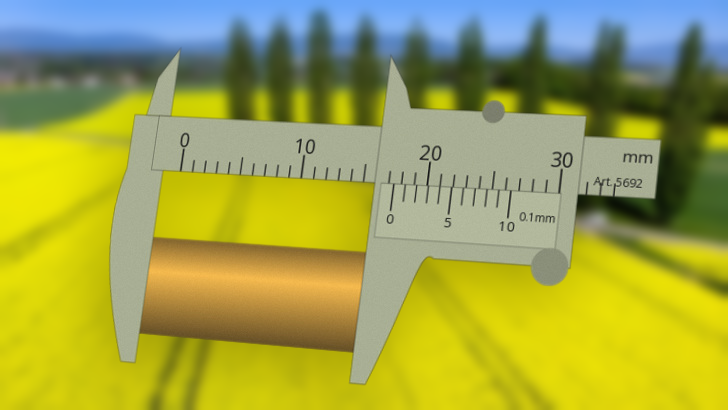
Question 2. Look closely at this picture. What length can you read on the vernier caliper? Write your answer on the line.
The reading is 17.4 mm
